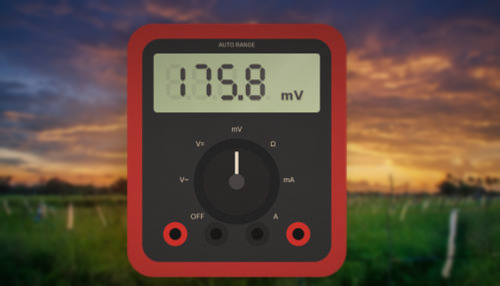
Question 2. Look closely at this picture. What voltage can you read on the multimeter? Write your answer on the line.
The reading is 175.8 mV
